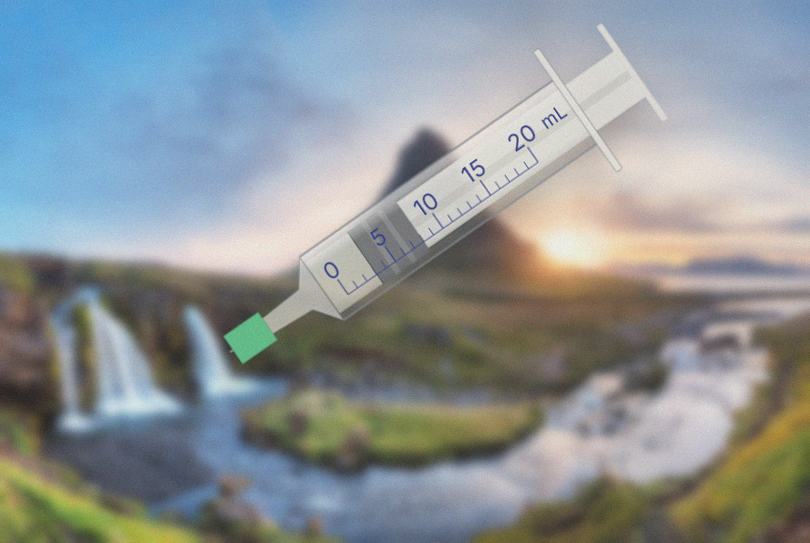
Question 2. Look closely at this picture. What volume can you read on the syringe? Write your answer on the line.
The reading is 3 mL
